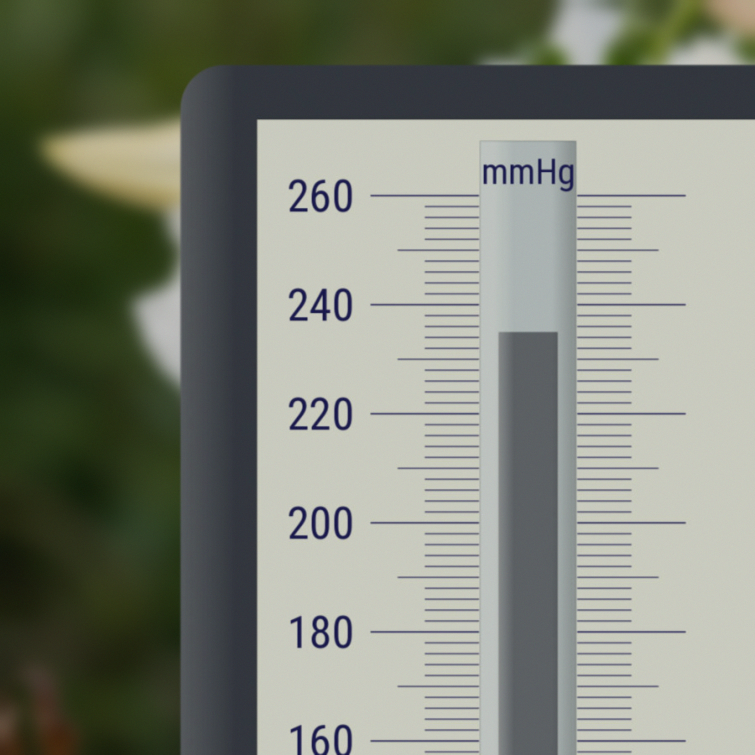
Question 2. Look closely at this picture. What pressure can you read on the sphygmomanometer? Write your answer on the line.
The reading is 235 mmHg
